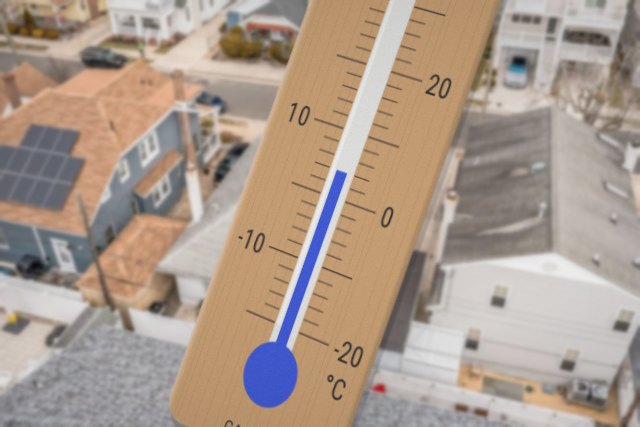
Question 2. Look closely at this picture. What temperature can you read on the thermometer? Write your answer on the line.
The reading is 4 °C
